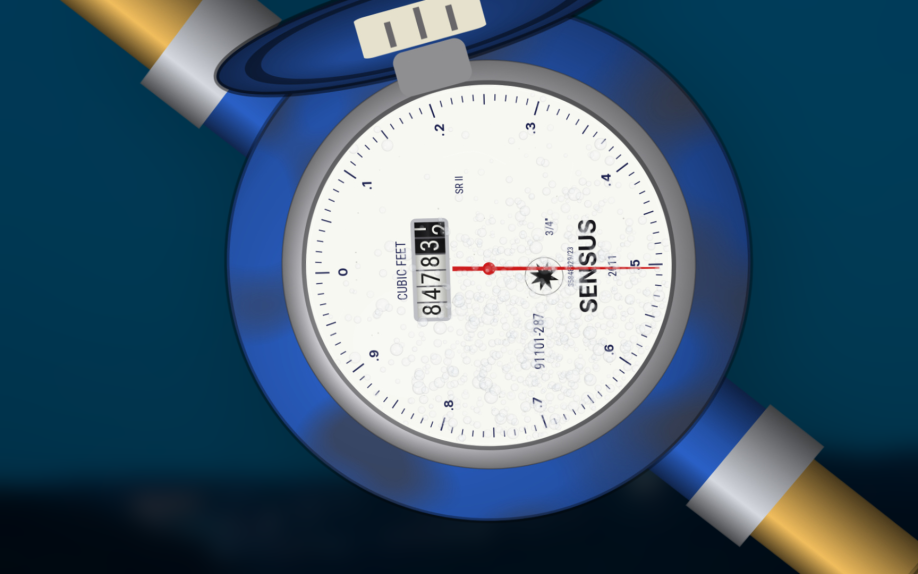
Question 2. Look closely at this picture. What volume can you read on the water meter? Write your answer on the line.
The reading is 847831.50 ft³
